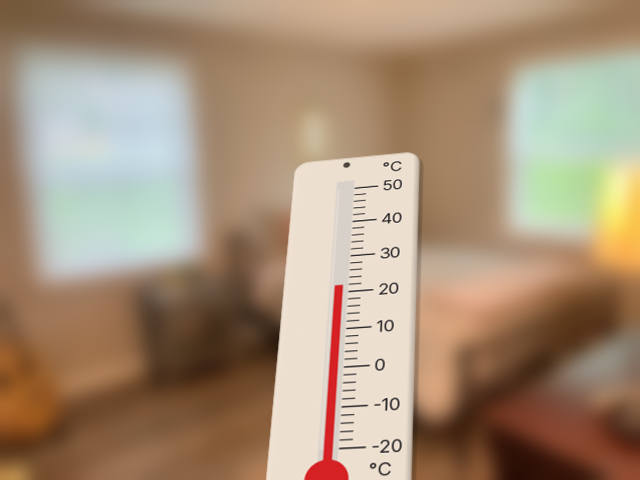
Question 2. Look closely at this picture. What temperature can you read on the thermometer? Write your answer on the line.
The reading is 22 °C
